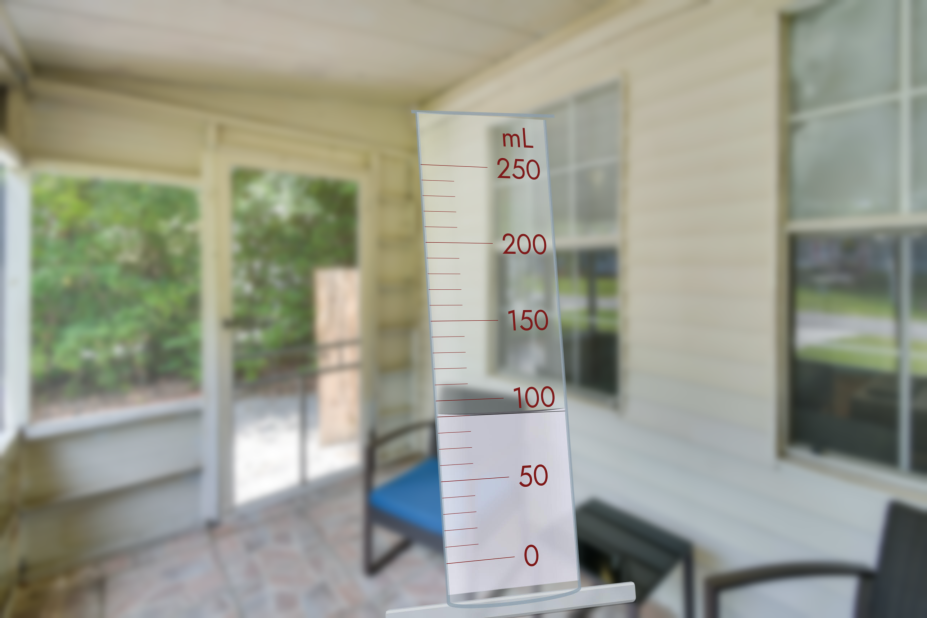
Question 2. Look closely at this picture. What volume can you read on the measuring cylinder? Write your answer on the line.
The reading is 90 mL
